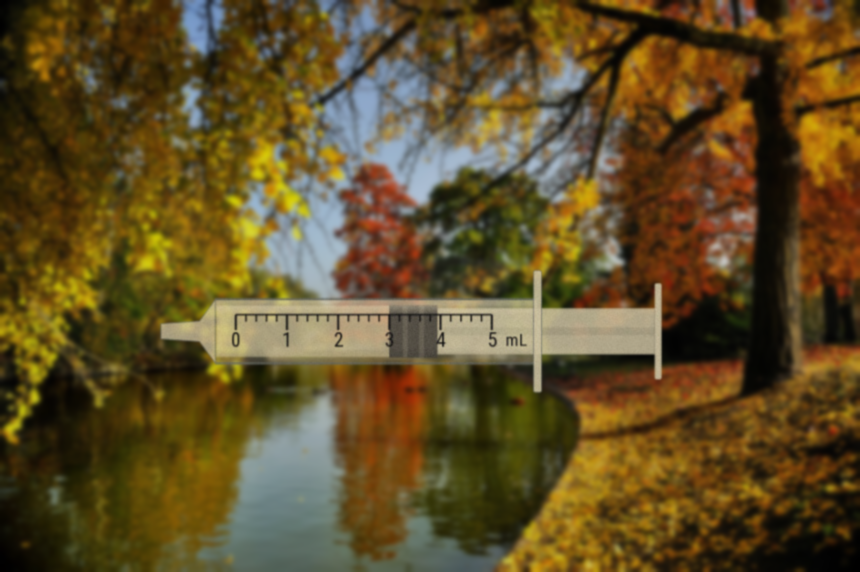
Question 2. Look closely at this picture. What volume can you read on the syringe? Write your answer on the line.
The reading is 3 mL
